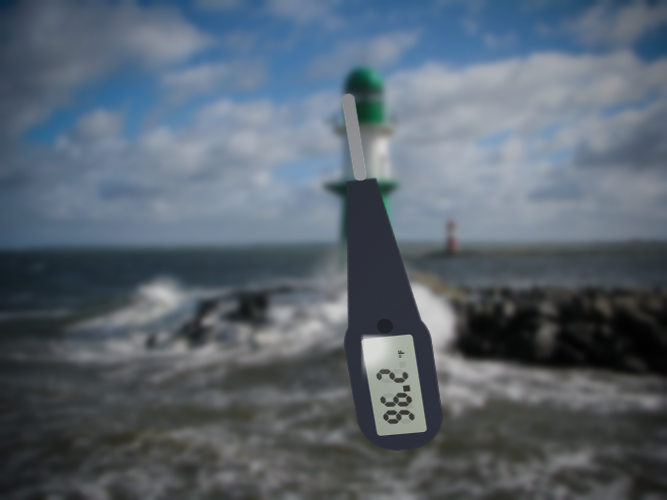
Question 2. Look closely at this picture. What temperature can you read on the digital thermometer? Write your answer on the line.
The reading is 96.2 °F
